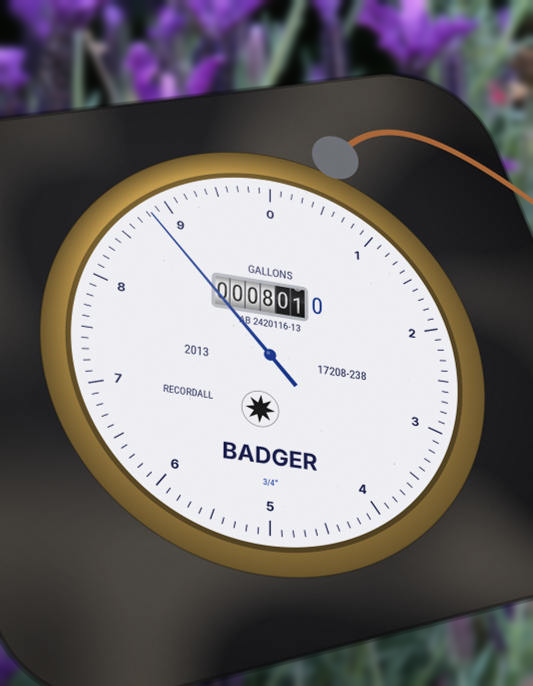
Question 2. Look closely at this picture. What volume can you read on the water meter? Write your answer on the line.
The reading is 8008.8 gal
